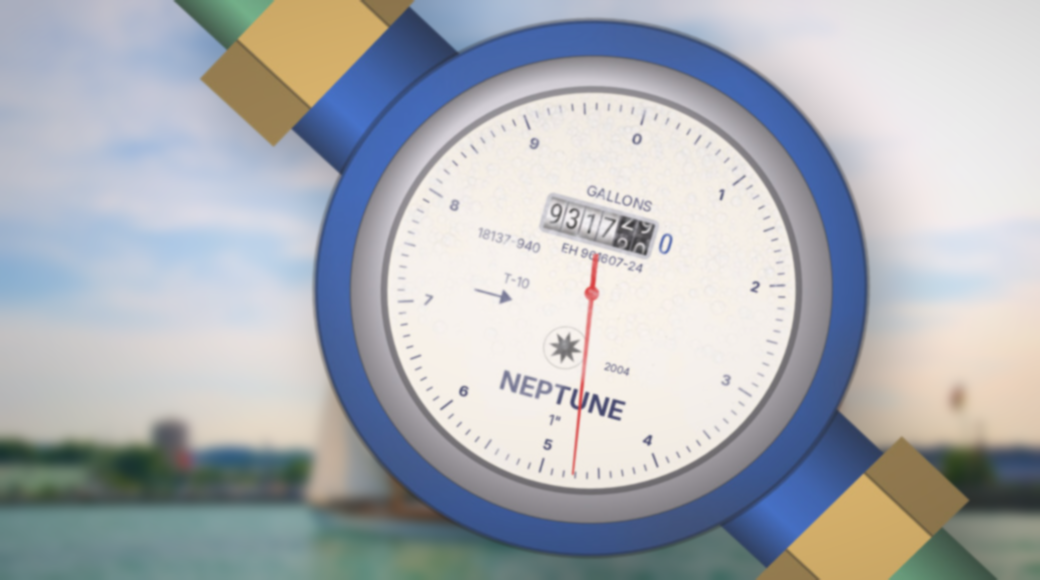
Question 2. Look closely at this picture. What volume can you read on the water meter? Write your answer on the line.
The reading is 9317294.7 gal
